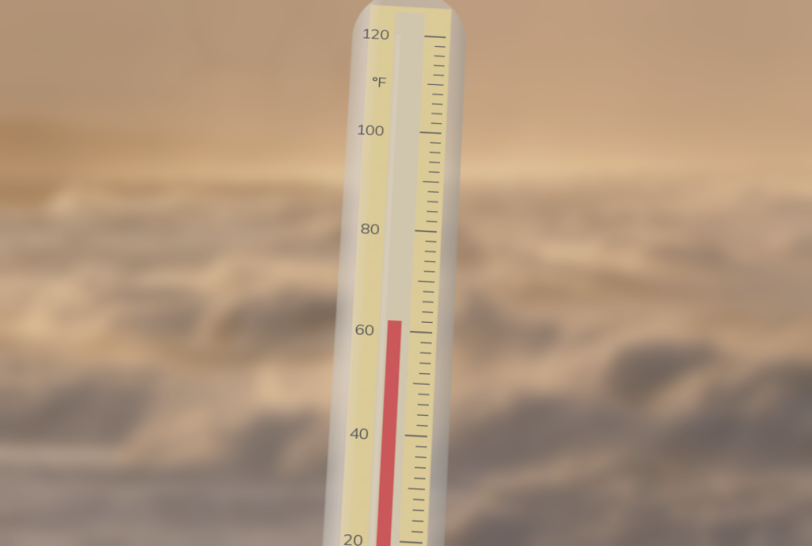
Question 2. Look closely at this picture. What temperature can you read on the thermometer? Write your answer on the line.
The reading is 62 °F
